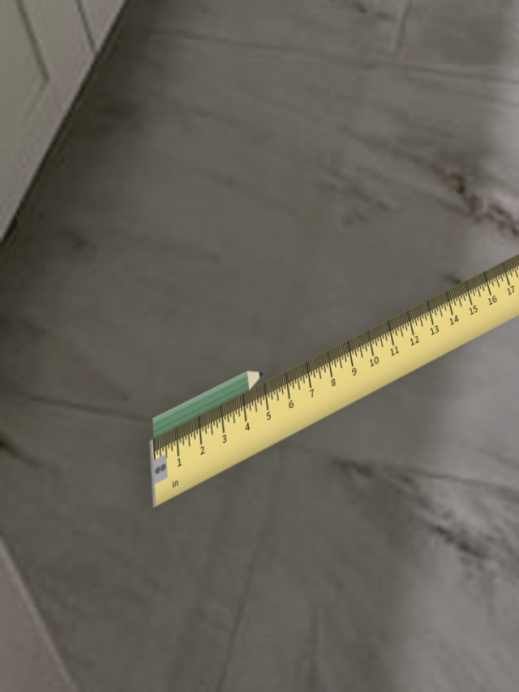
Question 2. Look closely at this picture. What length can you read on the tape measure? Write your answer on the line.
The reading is 5 in
